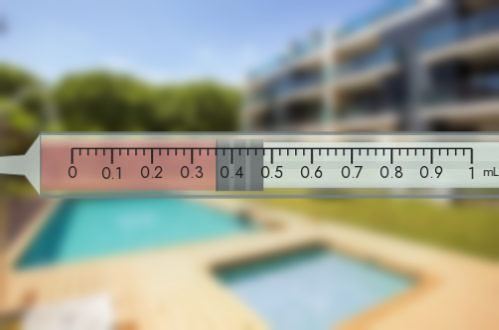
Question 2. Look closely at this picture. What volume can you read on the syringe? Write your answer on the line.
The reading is 0.36 mL
